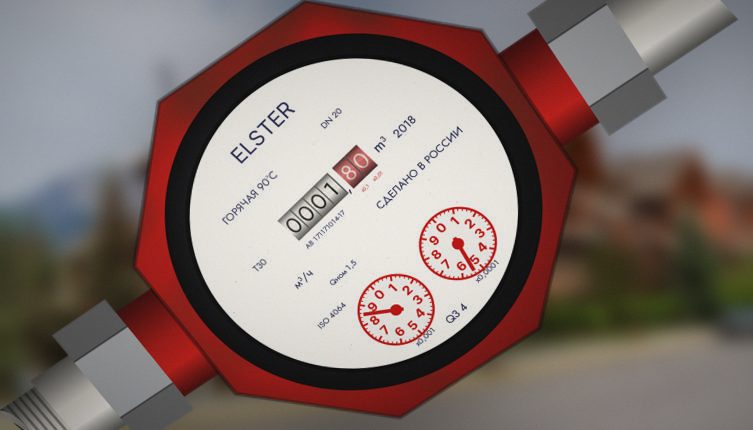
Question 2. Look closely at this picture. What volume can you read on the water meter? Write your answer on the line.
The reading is 1.8085 m³
